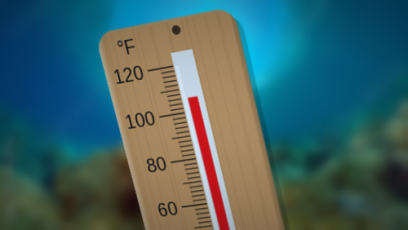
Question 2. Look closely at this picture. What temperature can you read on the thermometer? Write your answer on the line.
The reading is 106 °F
